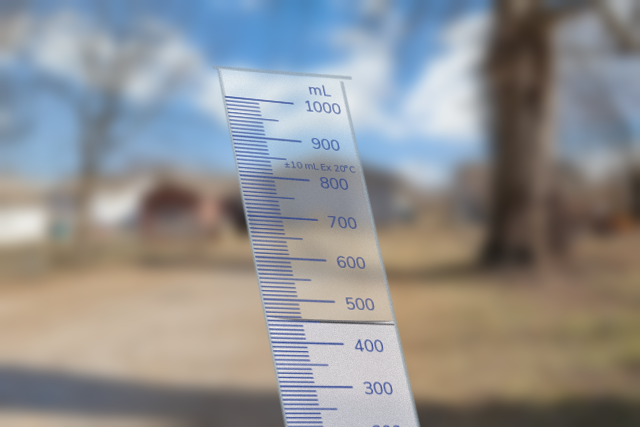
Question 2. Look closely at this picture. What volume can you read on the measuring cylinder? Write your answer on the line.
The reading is 450 mL
